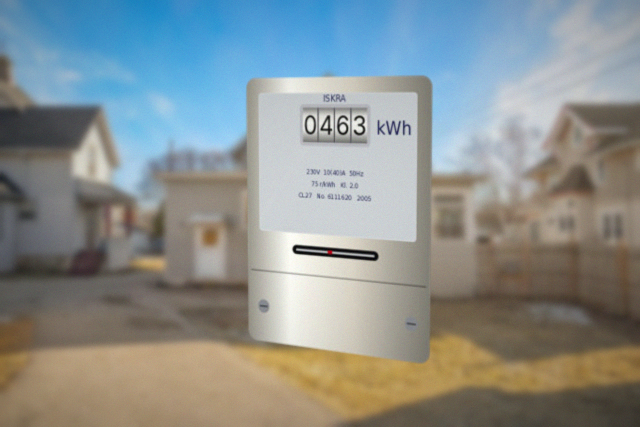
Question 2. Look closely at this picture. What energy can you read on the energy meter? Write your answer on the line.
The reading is 463 kWh
